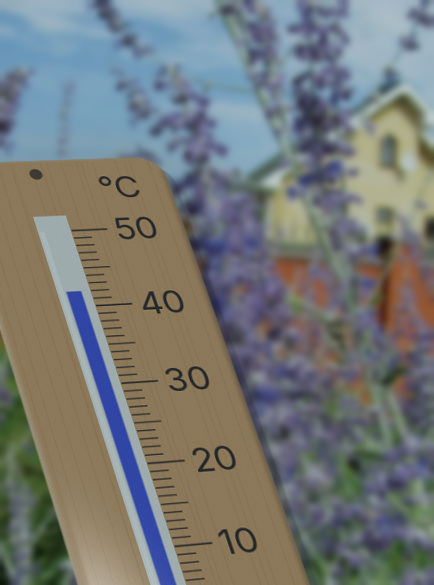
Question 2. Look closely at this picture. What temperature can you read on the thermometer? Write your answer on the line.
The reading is 42 °C
